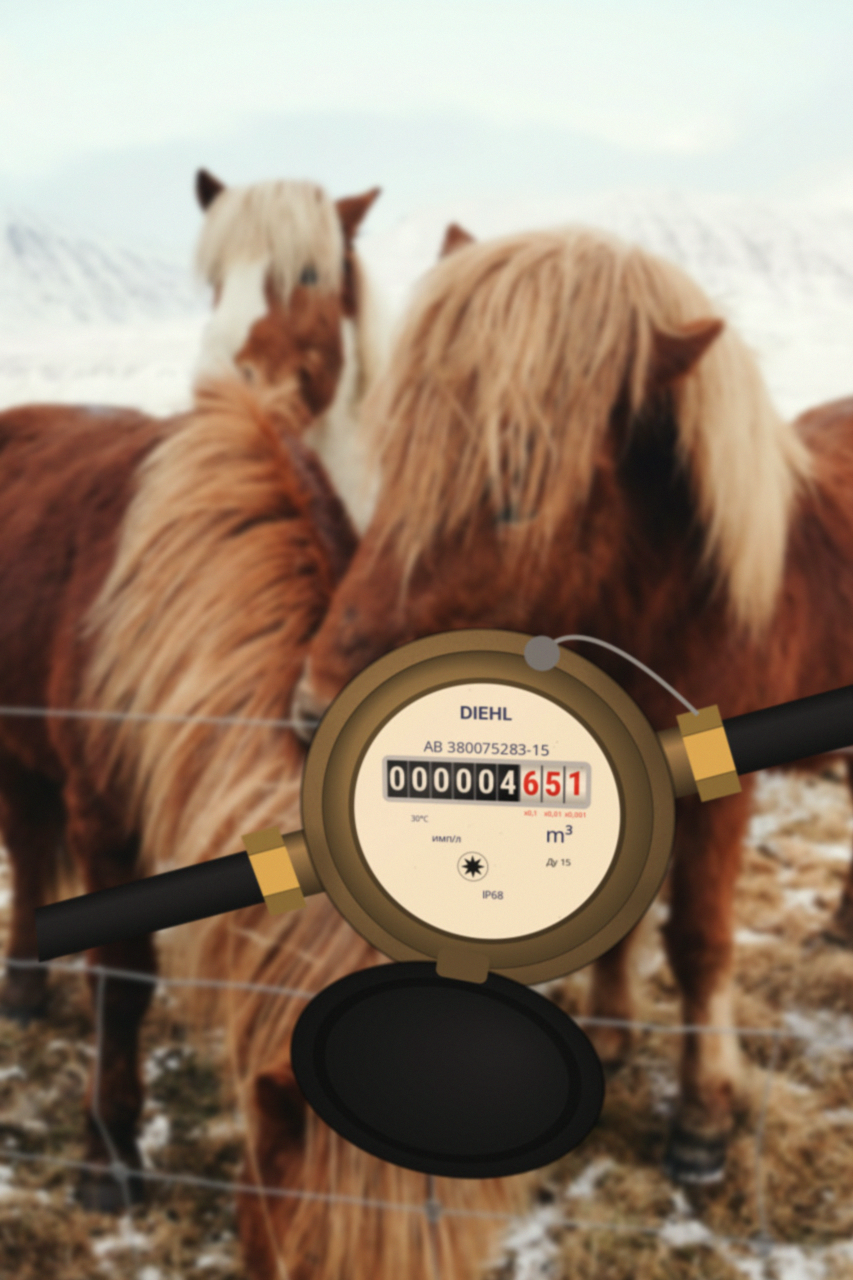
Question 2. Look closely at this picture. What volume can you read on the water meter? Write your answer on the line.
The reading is 4.651 m³
